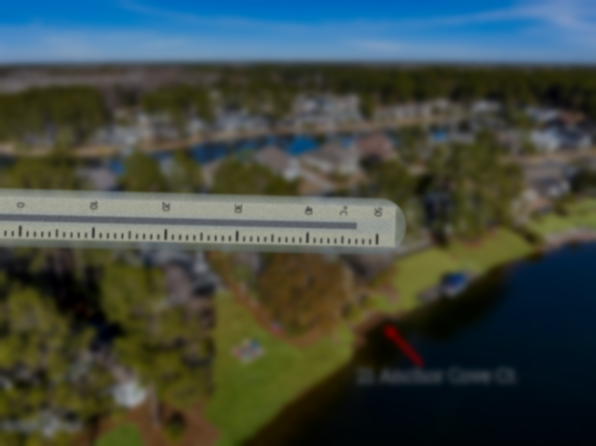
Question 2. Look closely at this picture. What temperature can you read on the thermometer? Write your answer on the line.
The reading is 47 °C
